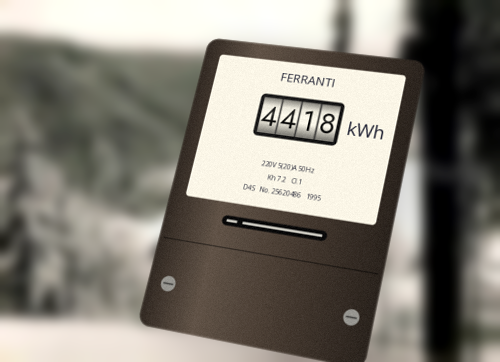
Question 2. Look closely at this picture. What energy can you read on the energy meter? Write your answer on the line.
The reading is 4418 kWh
